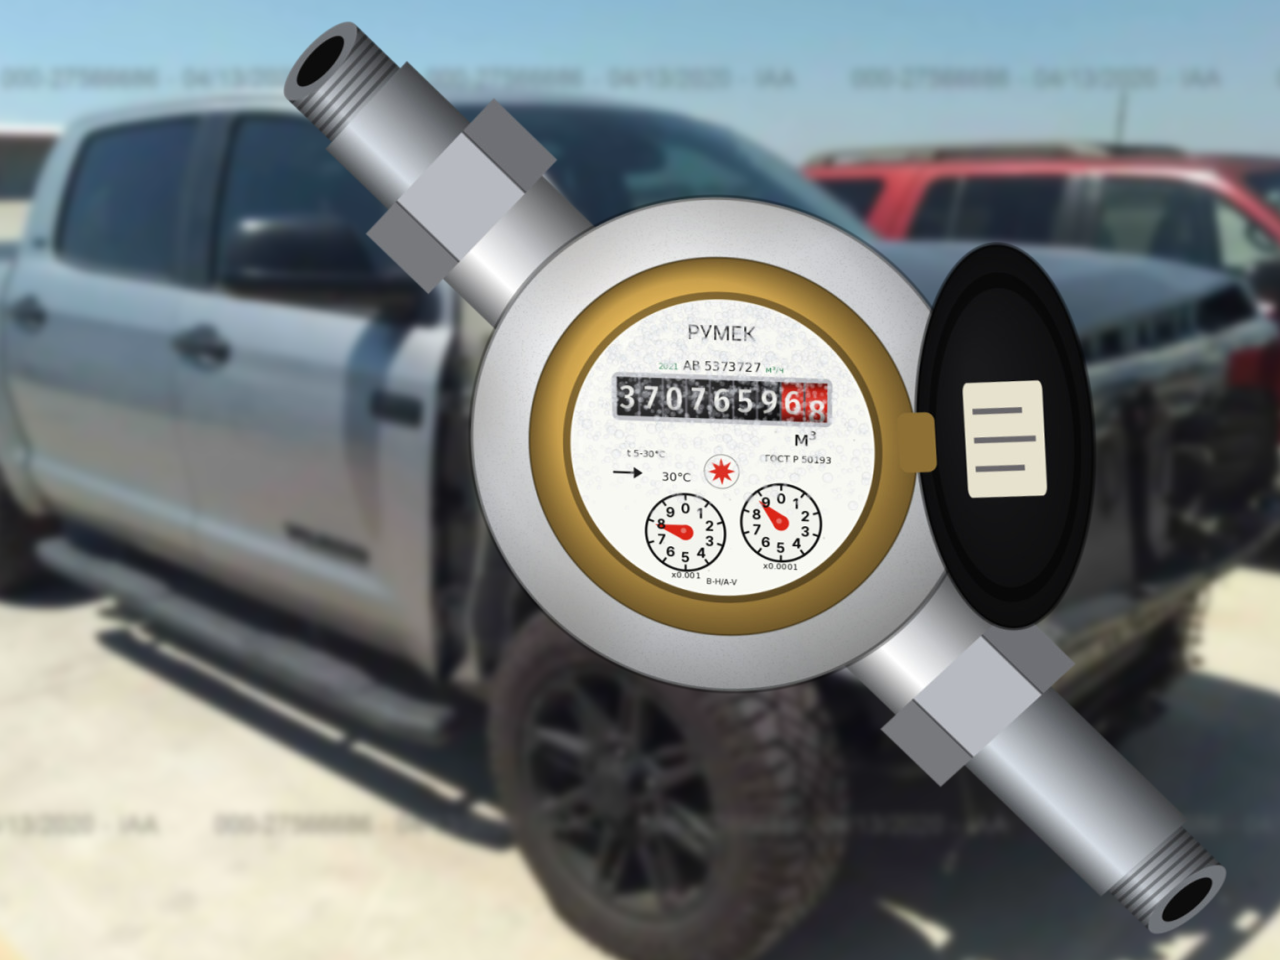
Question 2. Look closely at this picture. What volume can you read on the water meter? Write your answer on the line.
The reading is 3707659.6778 m³
